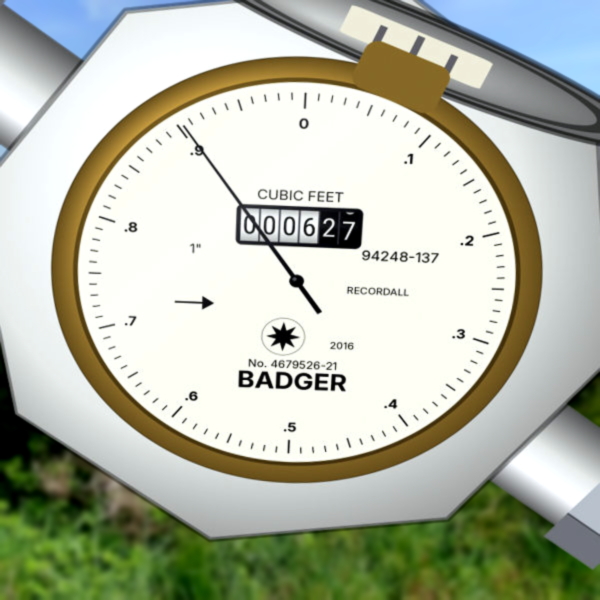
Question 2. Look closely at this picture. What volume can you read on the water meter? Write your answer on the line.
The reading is 626.90 ft³
